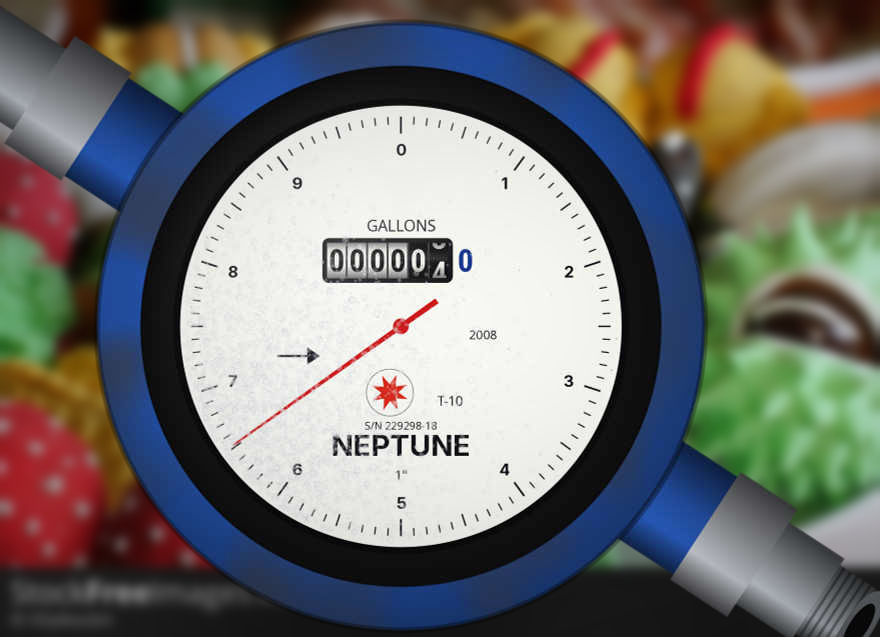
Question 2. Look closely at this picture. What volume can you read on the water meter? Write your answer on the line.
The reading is 36.5 gal
